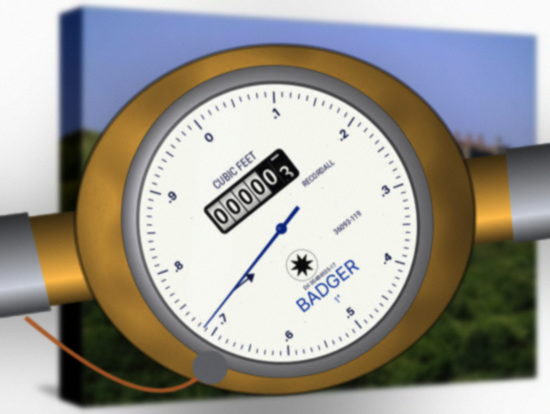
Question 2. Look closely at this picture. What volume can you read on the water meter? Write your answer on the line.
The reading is 2.71 ft³
